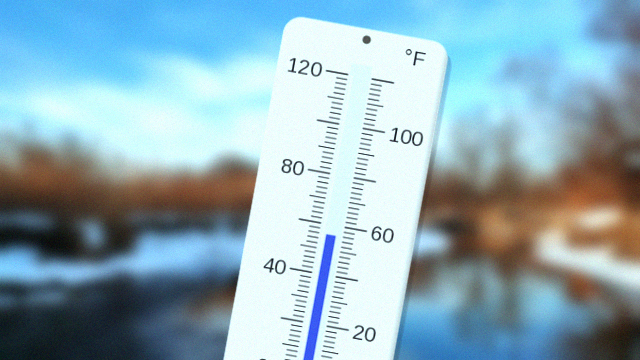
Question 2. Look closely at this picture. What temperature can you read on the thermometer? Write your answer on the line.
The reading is 56 °F
